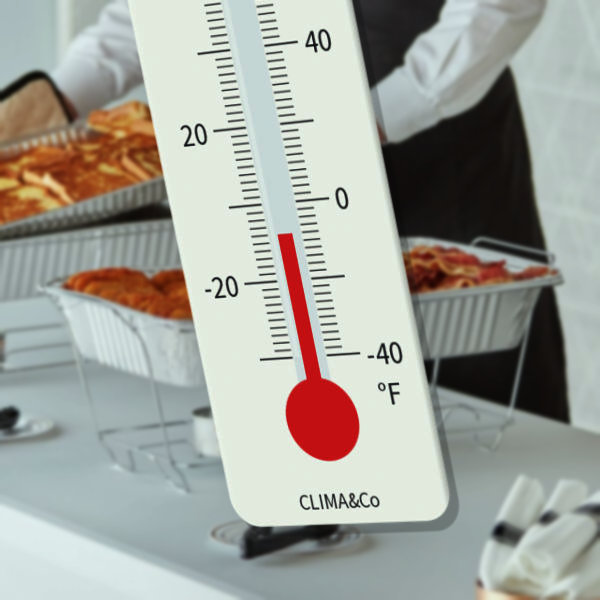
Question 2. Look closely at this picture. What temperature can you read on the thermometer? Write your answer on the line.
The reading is -8 °F
